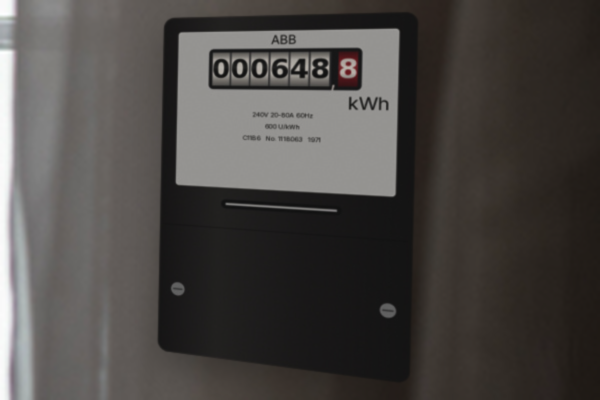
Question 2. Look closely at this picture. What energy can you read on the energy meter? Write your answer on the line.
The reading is 648.8 kWh
